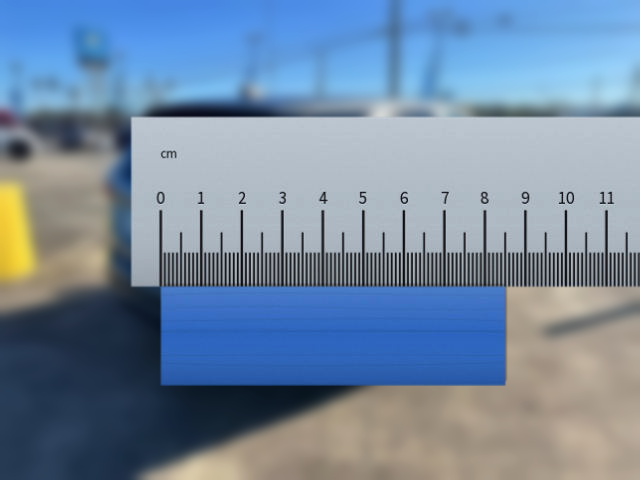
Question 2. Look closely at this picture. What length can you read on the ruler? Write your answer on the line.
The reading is 8.5 cm
